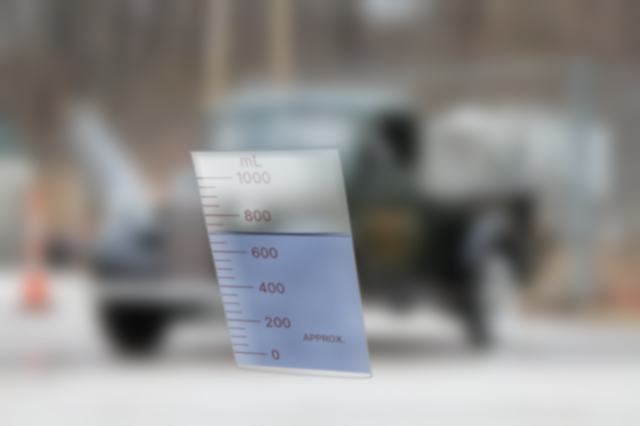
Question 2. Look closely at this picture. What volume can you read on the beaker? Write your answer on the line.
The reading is 700 mL
